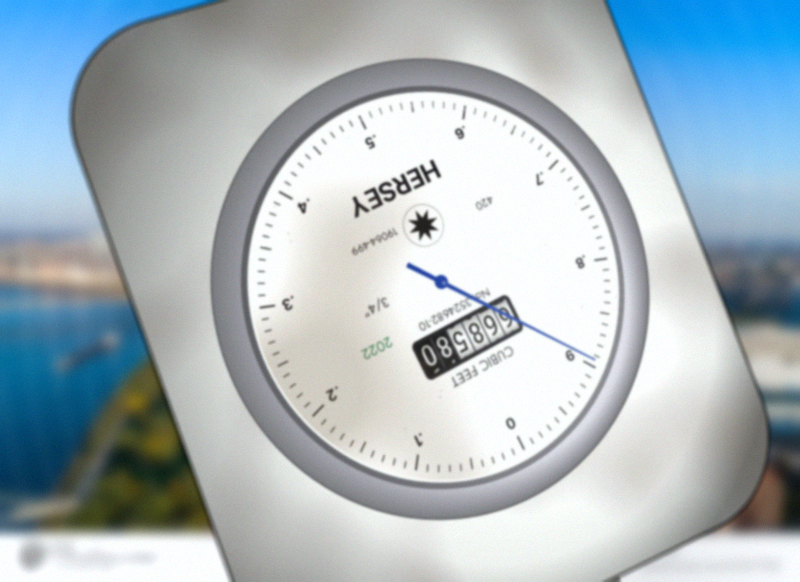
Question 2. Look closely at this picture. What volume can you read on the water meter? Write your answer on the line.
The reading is 668579.89 ft³
